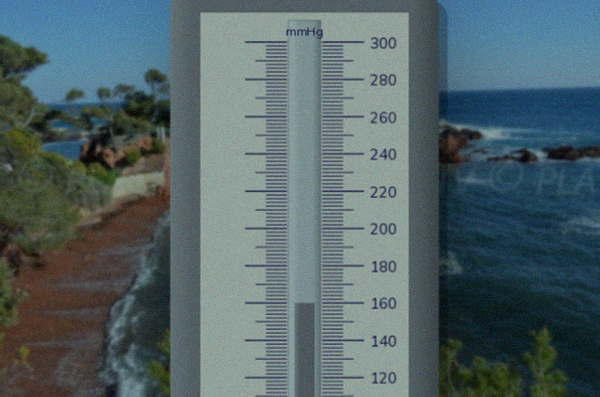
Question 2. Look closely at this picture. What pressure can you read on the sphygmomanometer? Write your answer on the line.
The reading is 160 mmHg
